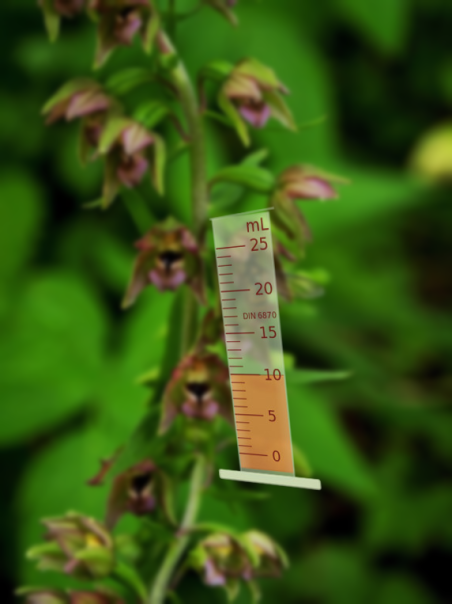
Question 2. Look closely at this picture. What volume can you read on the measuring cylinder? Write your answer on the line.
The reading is 10 mL
